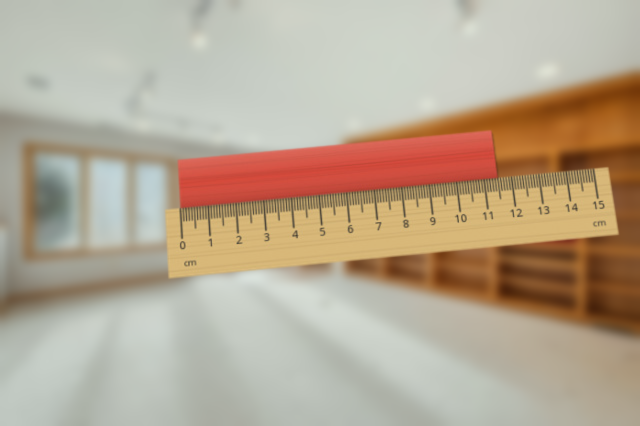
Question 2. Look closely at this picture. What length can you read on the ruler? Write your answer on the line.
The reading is 11.5 cm
